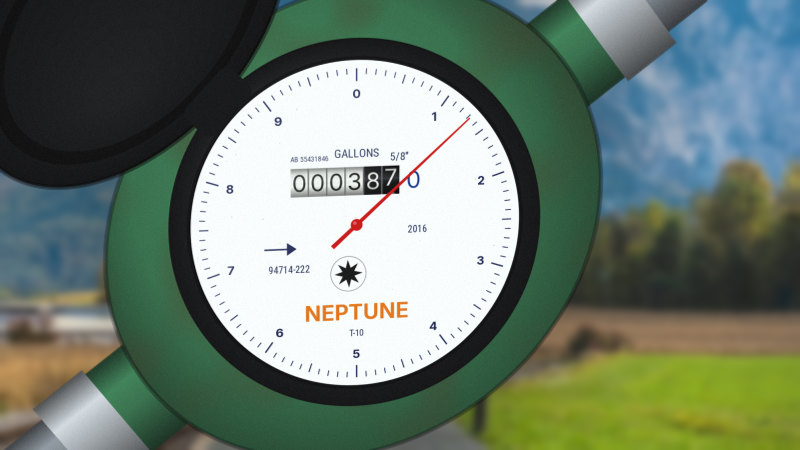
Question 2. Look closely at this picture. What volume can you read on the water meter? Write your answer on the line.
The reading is 3871.3 gal
